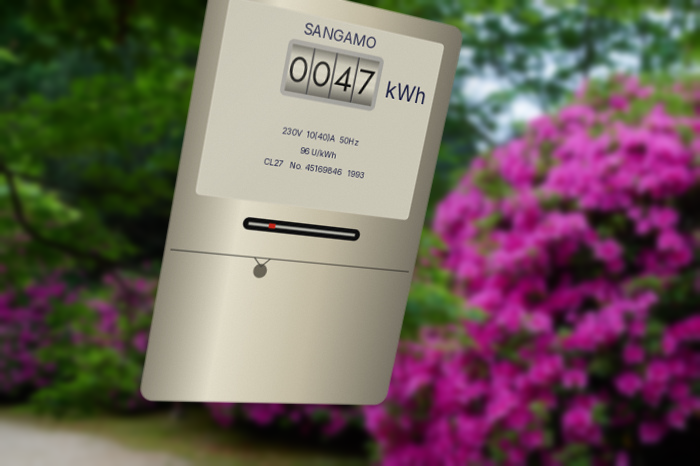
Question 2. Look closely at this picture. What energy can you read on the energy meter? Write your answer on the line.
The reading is 47 kWh
